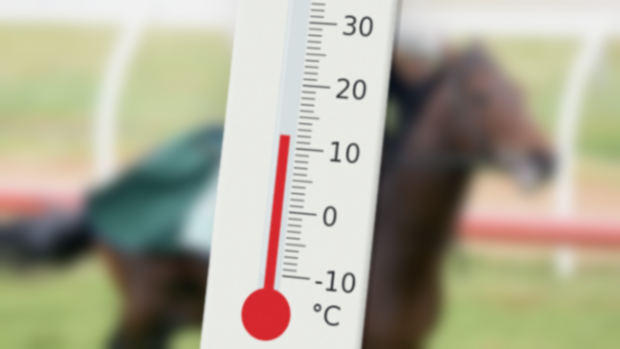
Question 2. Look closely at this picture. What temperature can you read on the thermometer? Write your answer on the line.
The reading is 12 °C
